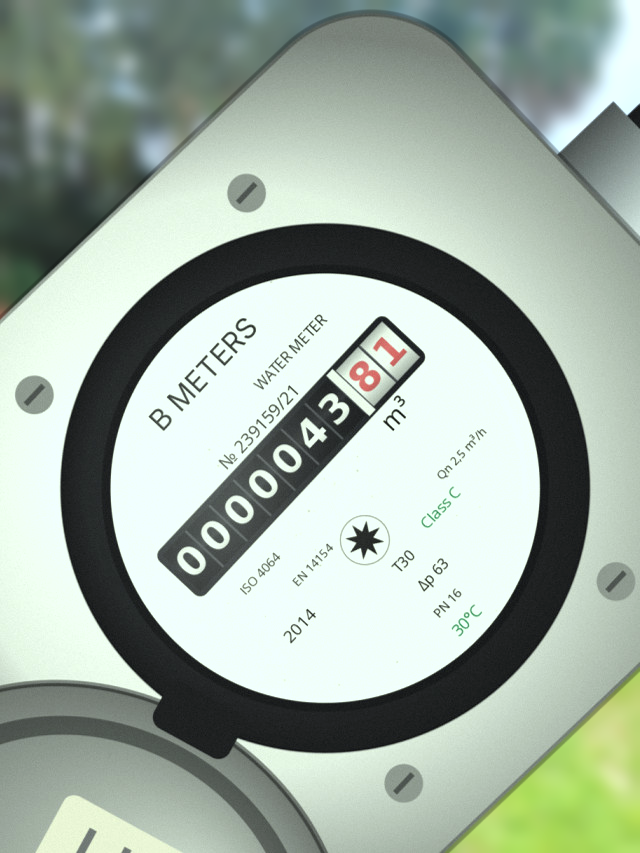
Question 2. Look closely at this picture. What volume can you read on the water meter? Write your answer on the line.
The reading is 43.81 m³
